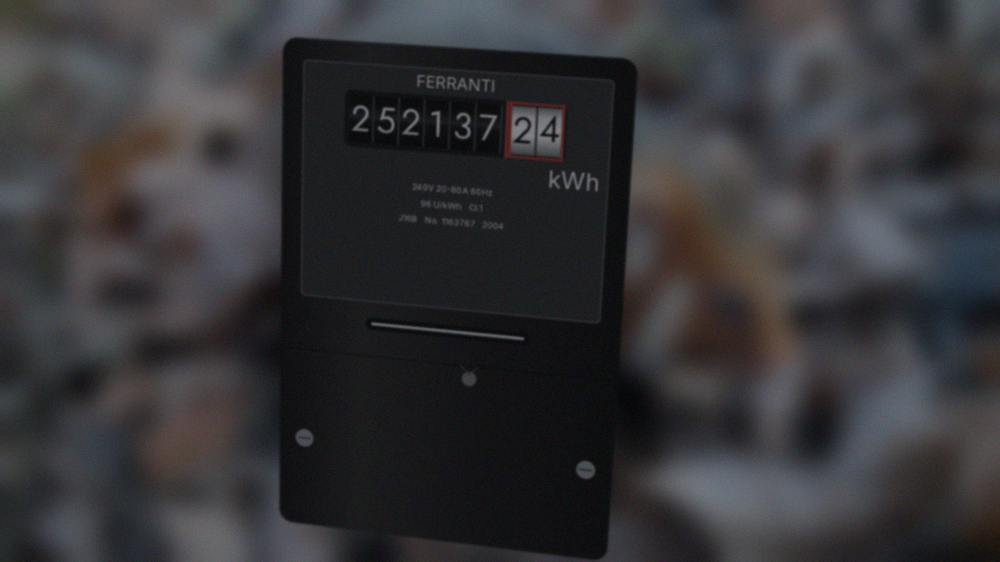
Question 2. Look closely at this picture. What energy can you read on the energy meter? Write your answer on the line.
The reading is 252137.24 kWh
